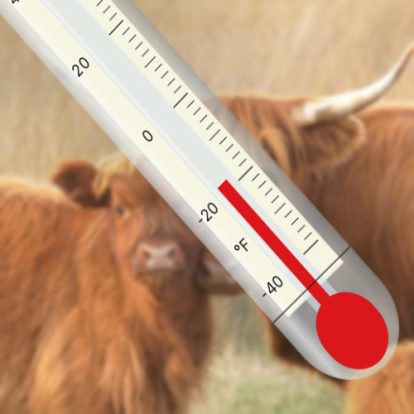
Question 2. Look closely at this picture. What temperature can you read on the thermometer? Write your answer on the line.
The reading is -18 °F
